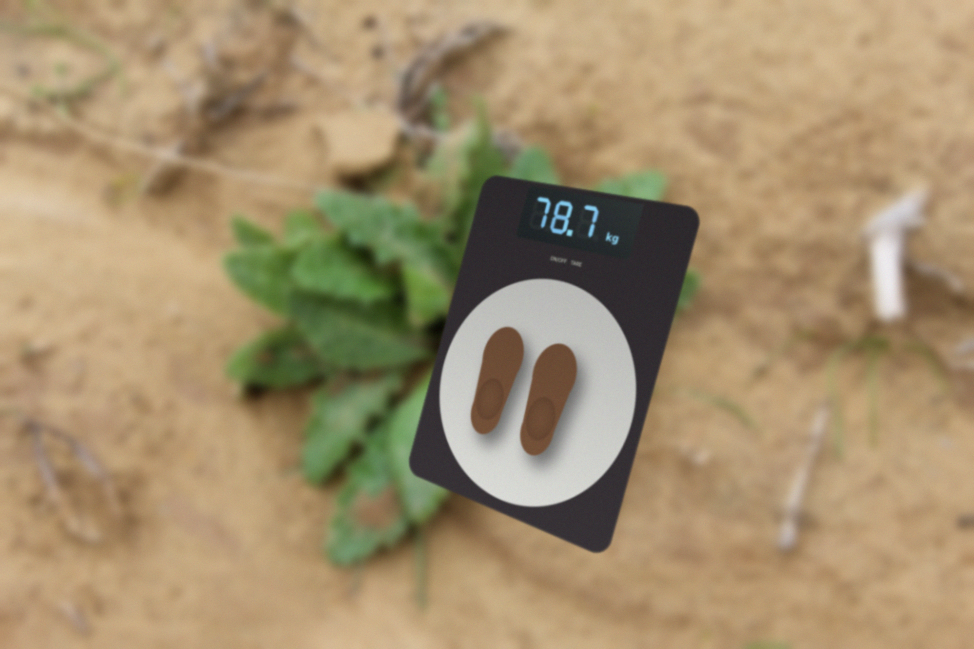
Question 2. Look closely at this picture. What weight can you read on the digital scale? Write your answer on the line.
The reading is 78.7 kg
